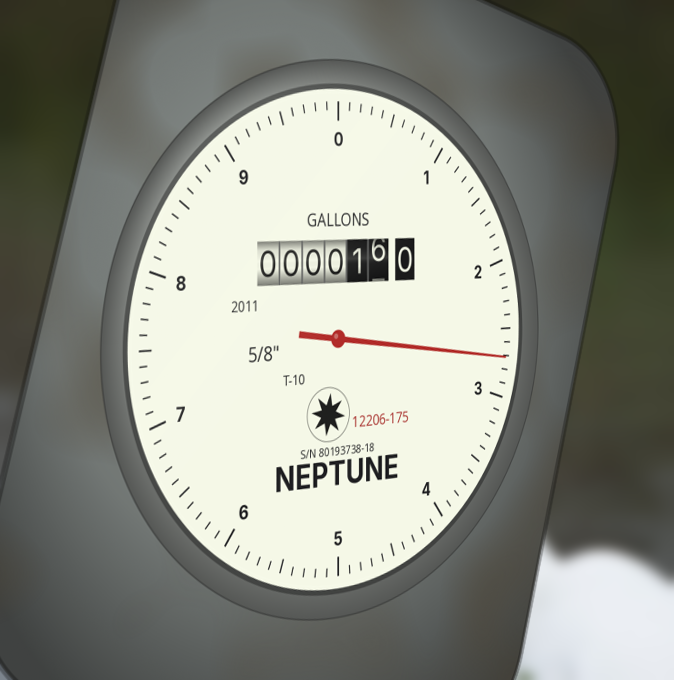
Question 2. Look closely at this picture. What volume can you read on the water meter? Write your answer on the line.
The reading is 162.7 gal
